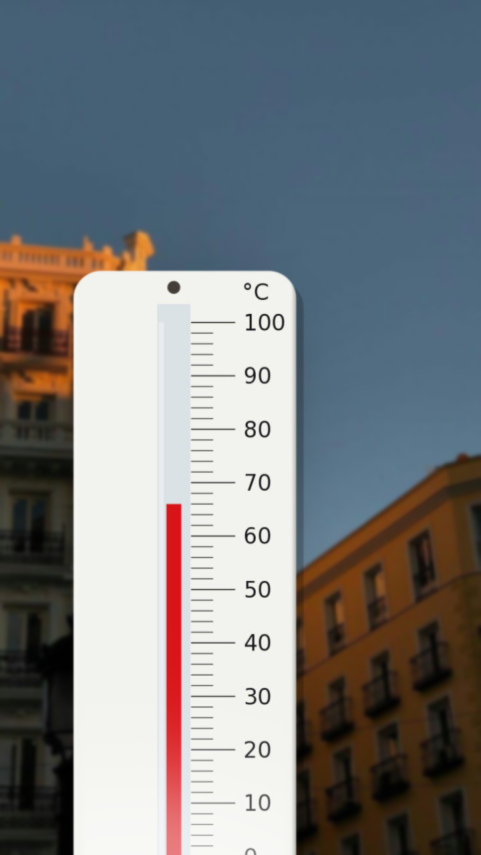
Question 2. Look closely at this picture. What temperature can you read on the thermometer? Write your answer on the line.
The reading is 66 °C
